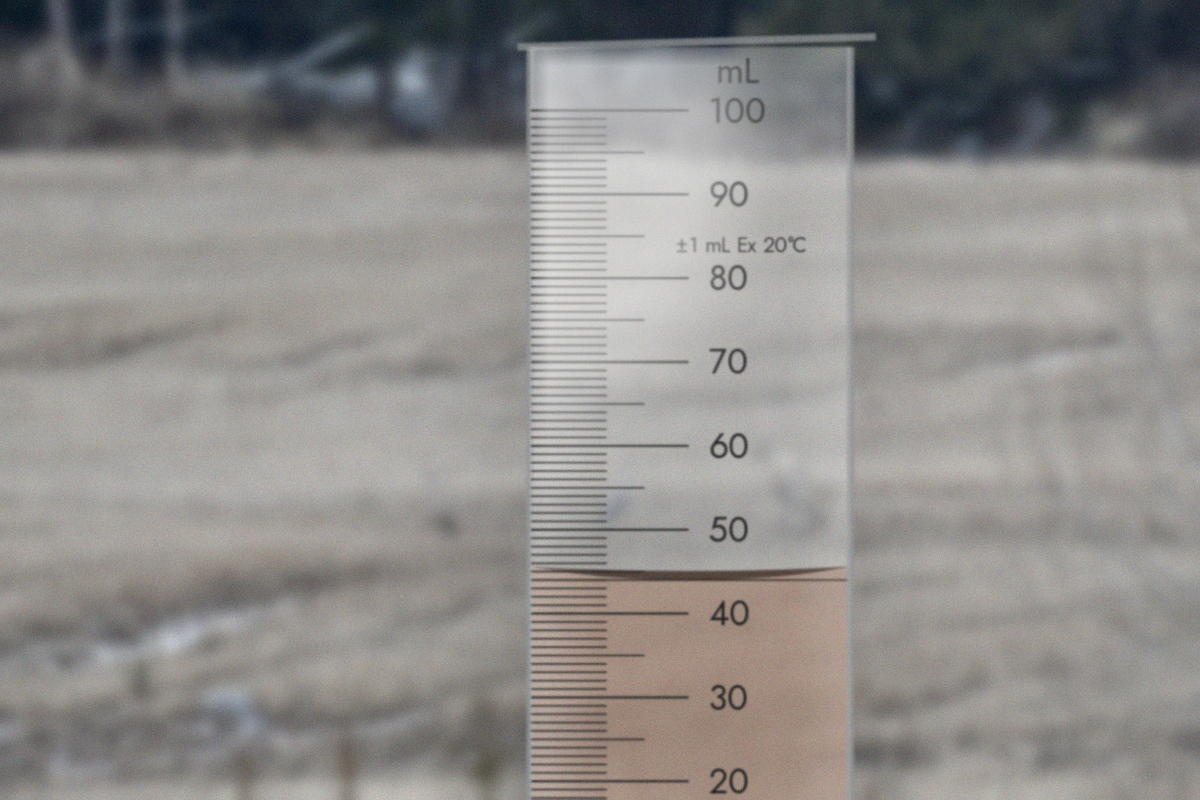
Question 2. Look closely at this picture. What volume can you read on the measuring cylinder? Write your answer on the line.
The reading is 44 mL
